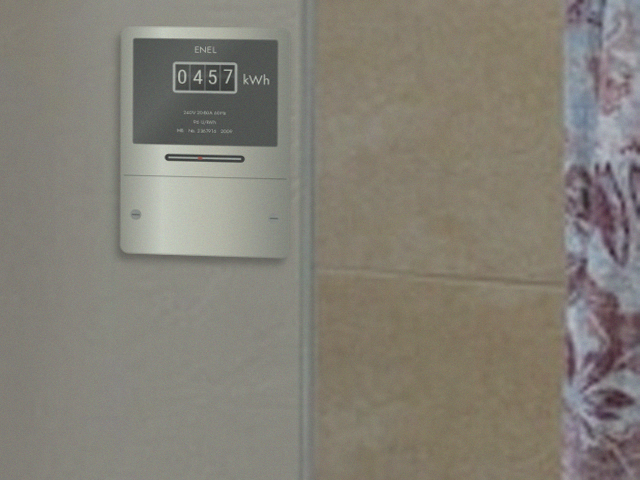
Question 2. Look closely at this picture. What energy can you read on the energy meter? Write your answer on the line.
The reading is 457 kWh
